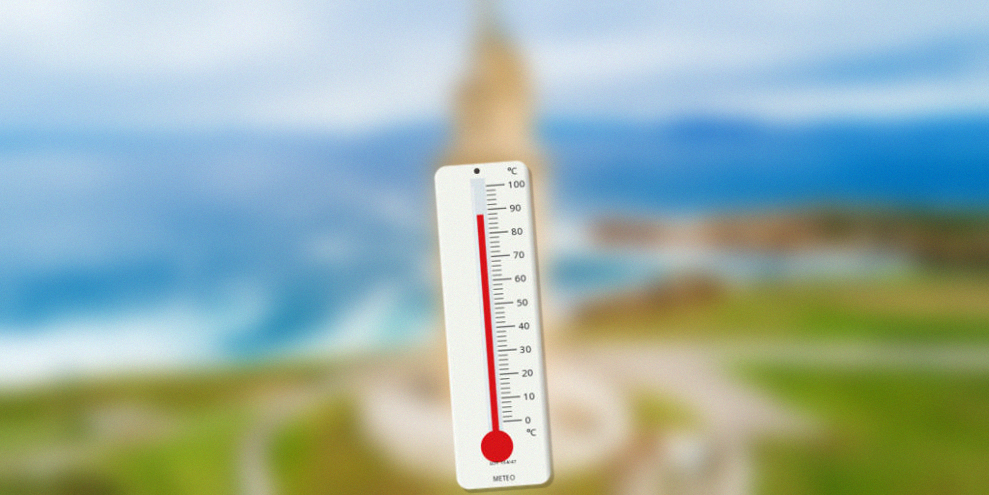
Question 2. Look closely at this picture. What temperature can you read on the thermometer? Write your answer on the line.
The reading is 88 °C
